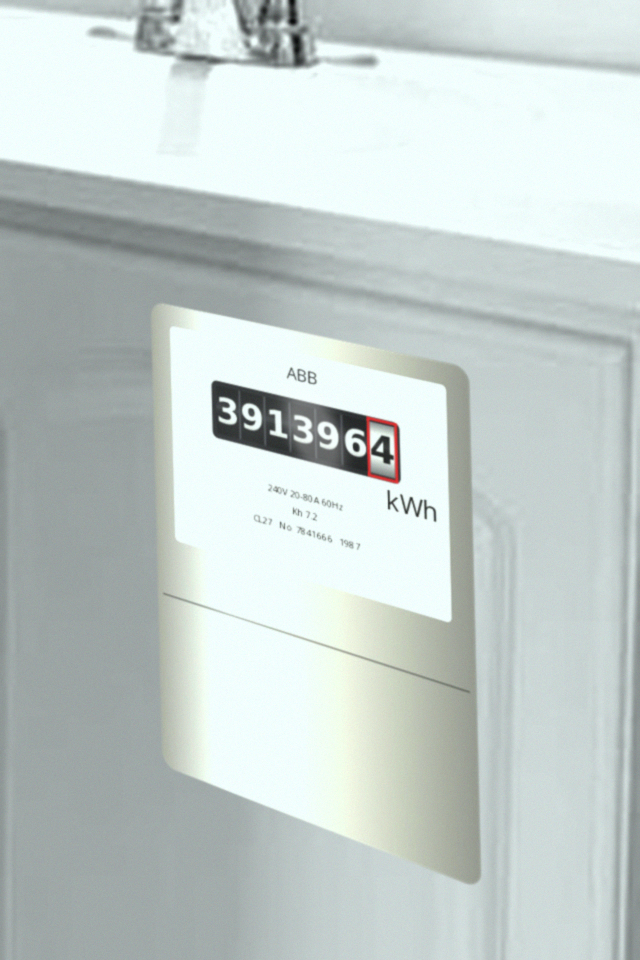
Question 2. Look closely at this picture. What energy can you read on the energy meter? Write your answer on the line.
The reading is 391396.4 kWh
